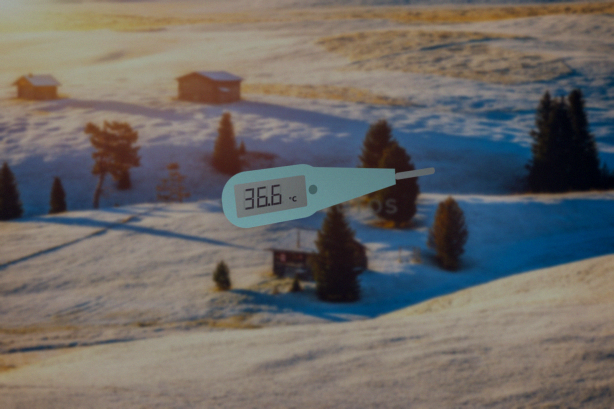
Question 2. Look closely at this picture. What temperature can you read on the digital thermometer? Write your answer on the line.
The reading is 36.6 °C
